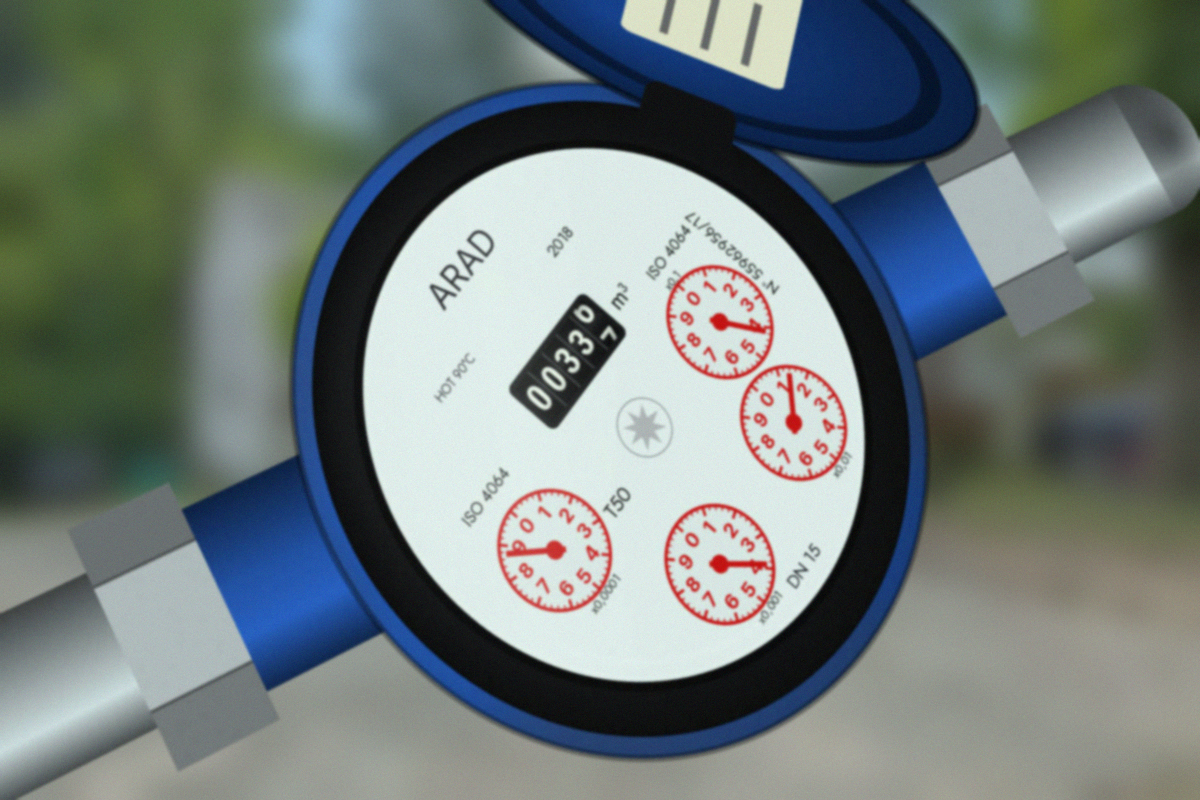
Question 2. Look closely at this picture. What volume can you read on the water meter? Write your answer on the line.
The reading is 336.4138 m³
